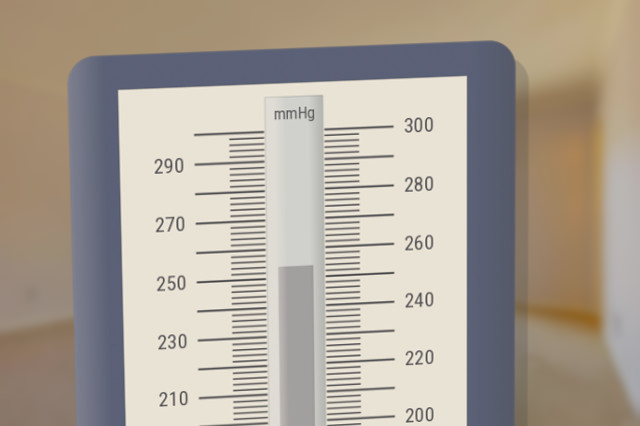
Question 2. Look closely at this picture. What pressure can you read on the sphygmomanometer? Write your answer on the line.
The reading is 254 mmHg
